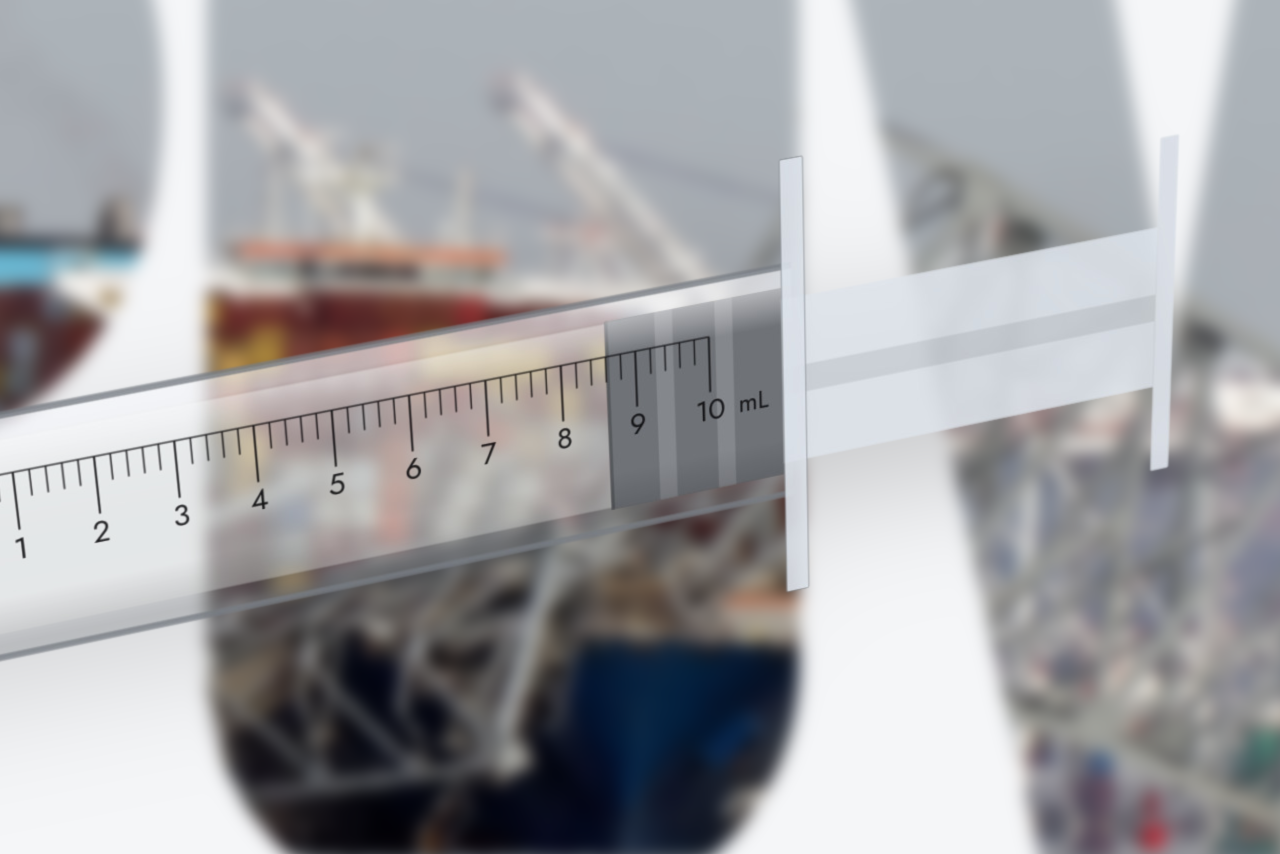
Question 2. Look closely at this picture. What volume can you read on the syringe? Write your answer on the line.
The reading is 8.6 mL
